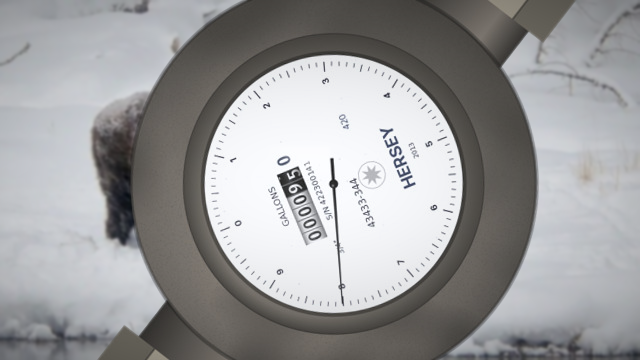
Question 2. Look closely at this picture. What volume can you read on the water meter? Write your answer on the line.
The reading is 948.0 gal
